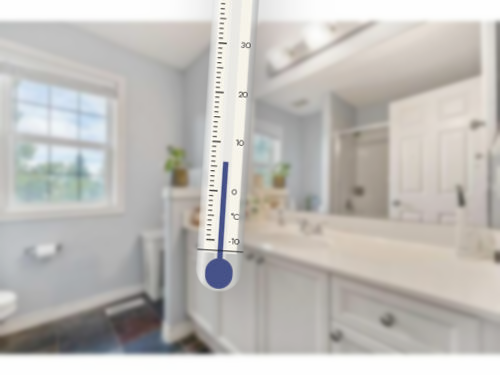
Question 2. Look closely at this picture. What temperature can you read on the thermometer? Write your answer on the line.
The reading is 6 °C
